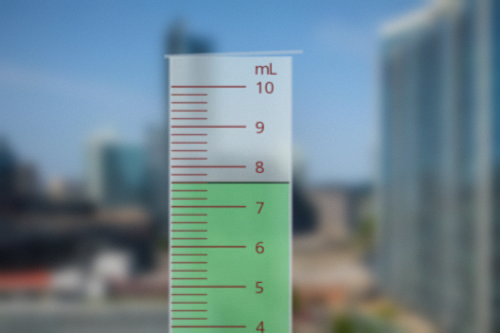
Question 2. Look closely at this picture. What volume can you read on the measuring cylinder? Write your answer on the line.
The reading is 7.6 mL
